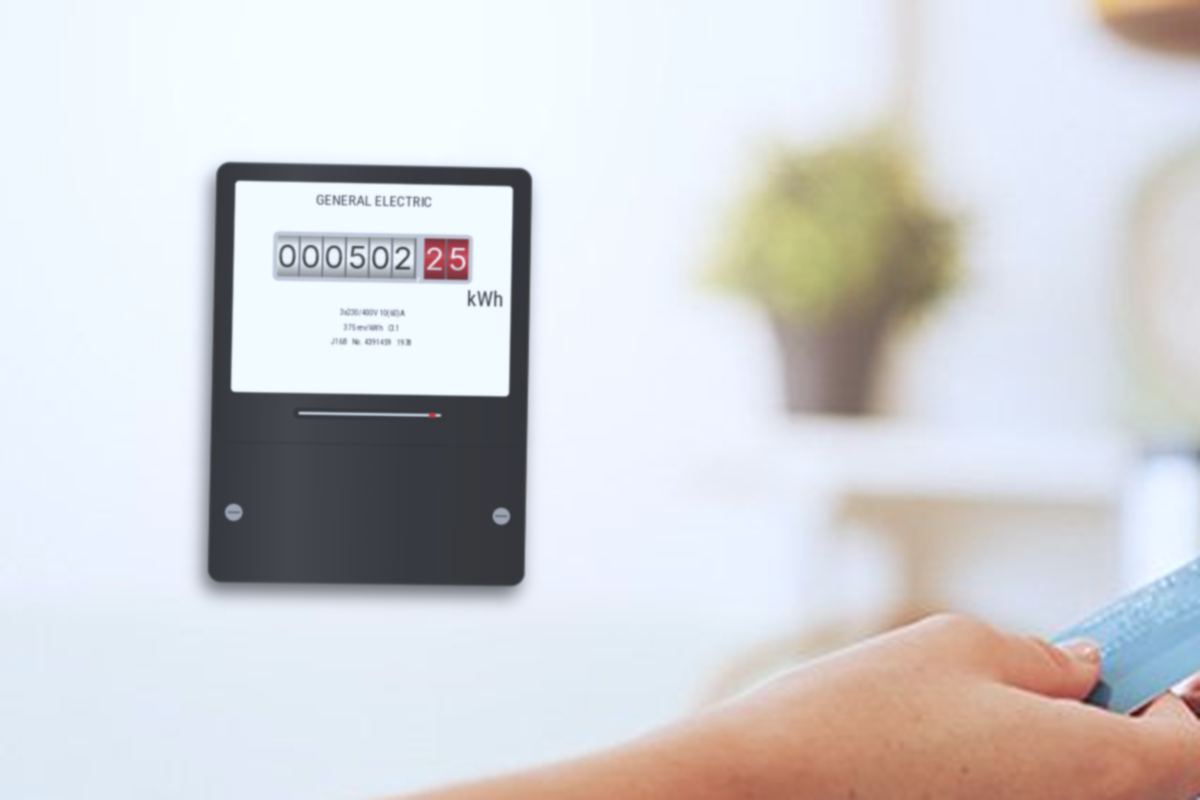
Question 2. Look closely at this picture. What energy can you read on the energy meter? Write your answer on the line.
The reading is 502.25 kWh
